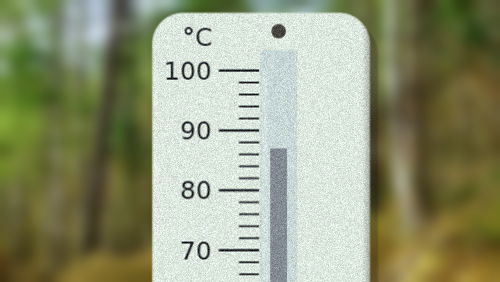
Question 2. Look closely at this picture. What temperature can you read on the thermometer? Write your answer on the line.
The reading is 87 °C
